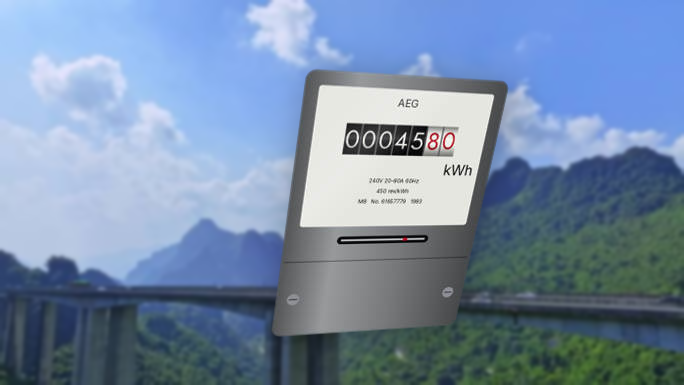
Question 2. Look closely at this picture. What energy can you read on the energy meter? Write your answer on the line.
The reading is 45.80 kWh
